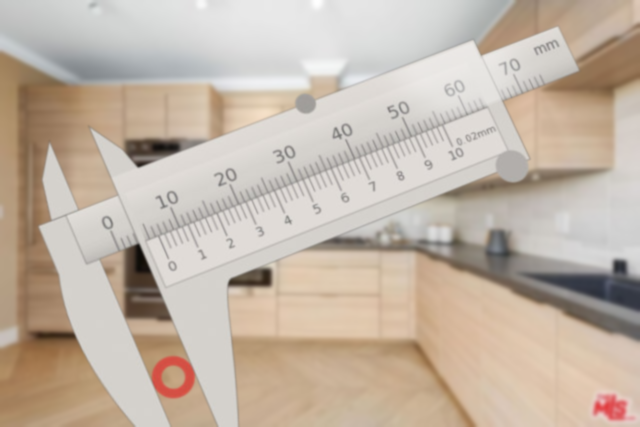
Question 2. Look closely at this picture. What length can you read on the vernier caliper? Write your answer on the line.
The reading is 6.5 mm
